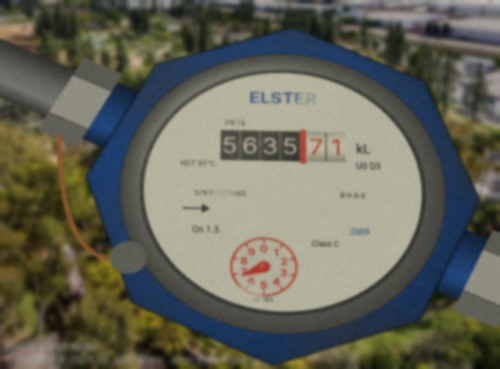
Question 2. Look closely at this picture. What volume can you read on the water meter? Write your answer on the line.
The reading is 5635.716 kL
